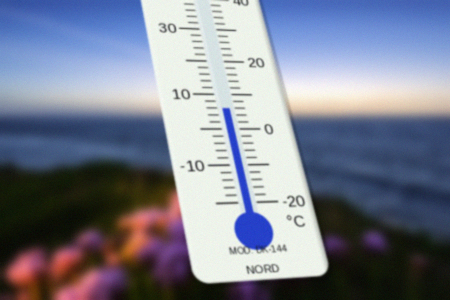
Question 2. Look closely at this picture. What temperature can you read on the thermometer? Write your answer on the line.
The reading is 6 °C
